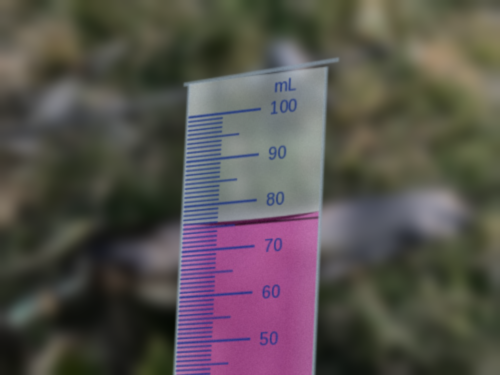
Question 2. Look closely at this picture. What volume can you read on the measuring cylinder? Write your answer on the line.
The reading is 75 mL
